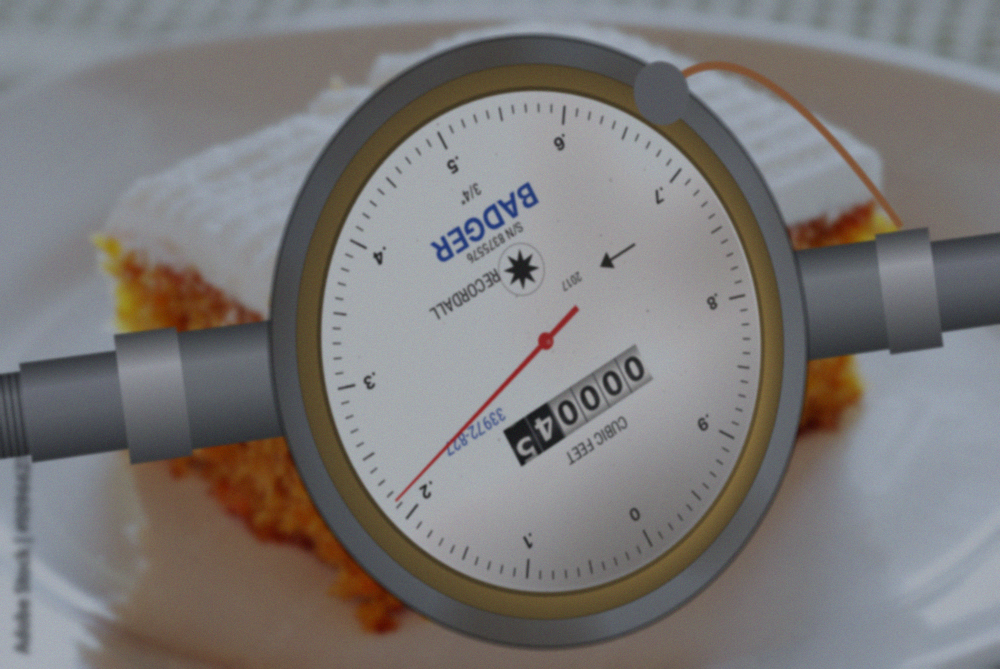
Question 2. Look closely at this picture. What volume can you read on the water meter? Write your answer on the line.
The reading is 45.21 ft³
